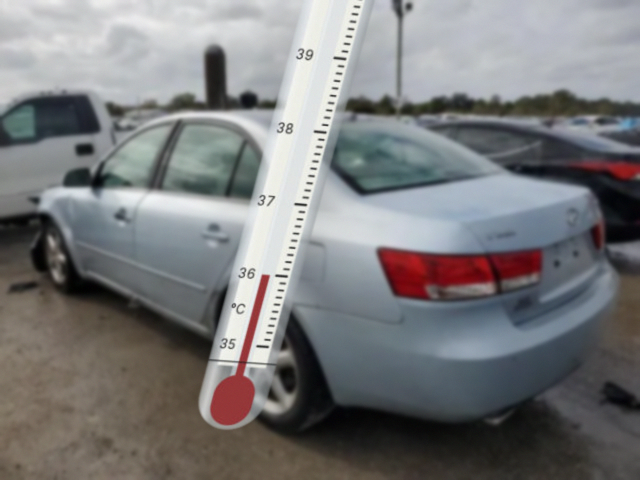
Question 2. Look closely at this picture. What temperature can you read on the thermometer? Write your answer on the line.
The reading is 36 °C
